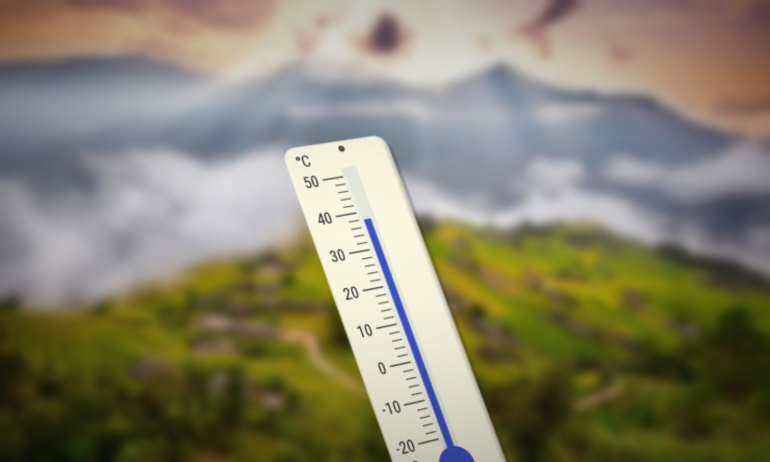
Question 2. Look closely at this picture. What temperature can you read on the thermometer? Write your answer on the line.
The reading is 38 °C
